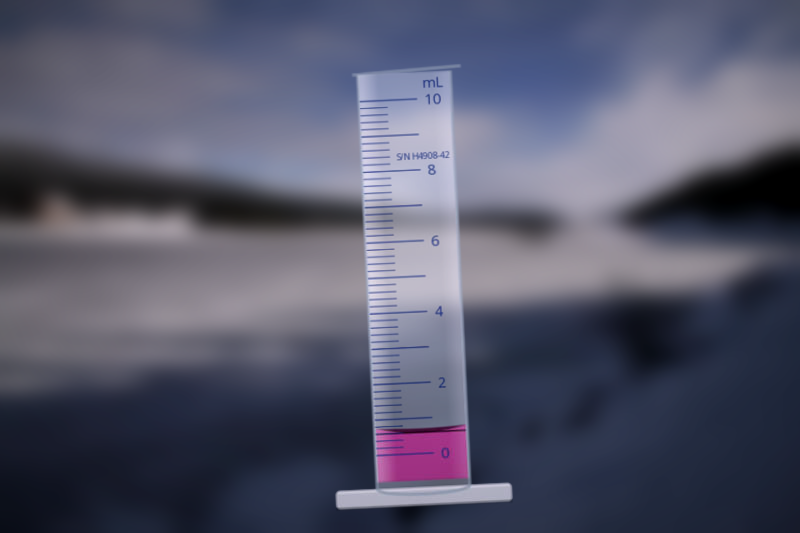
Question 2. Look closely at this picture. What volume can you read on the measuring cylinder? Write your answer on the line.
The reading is 0.6 mL
